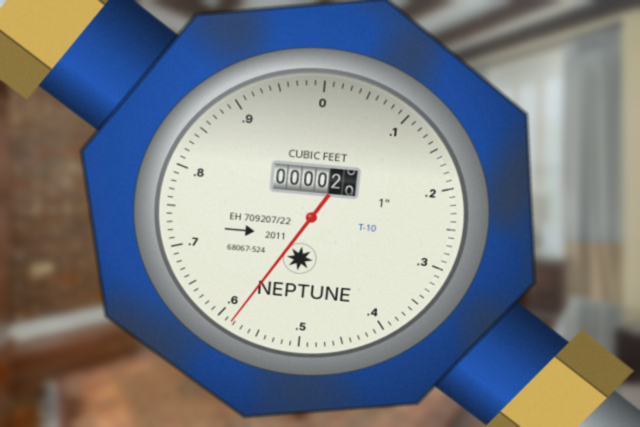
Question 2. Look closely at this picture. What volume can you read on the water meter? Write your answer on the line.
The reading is 28.58 ft³
